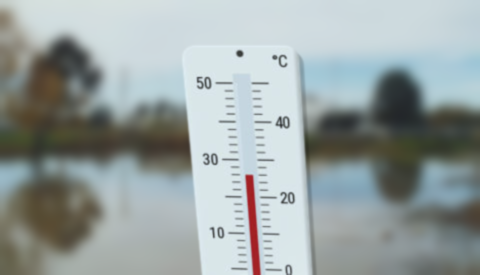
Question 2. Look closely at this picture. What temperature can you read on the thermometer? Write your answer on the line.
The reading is 26 °C
